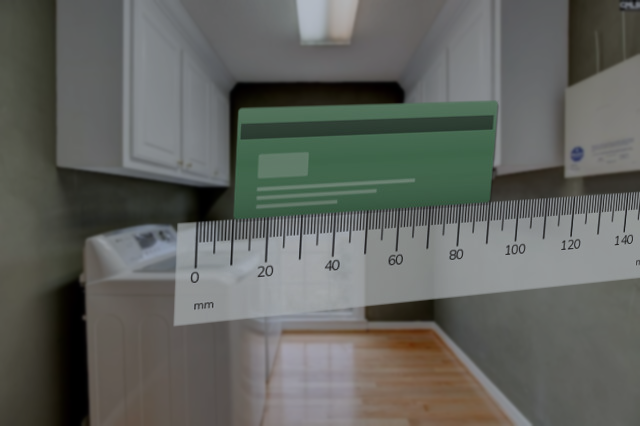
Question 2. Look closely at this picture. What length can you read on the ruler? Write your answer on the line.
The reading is 80 mm
